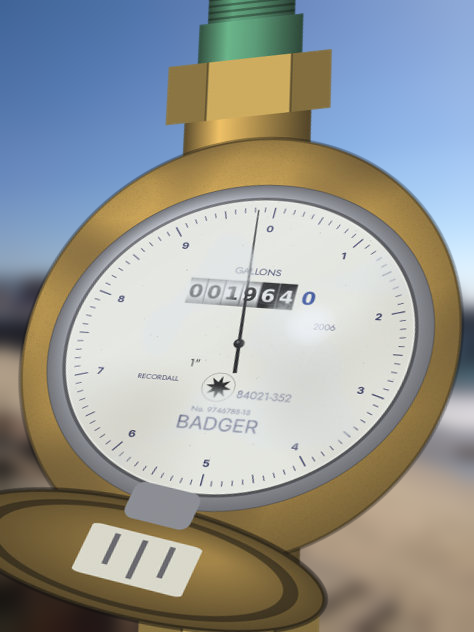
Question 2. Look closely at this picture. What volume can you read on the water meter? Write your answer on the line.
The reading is 19639.8 gal
